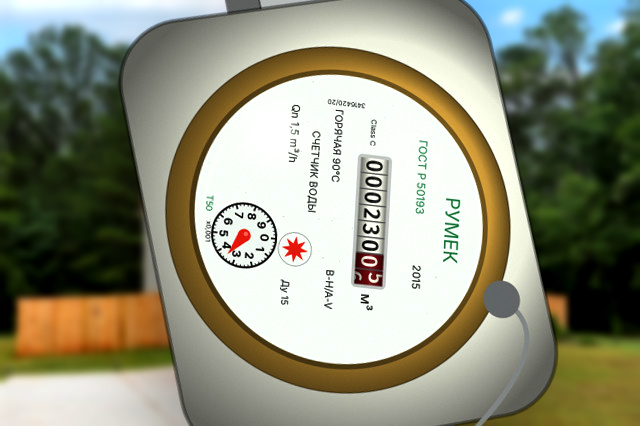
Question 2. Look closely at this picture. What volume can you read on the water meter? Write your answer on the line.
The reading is 230.053 m³
